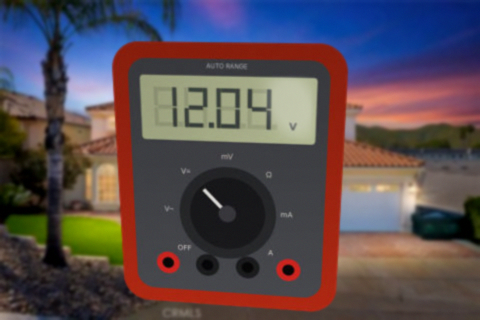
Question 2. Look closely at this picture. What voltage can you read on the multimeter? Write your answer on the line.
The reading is 12.04 V
